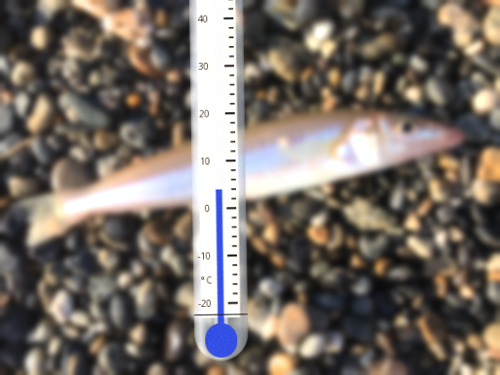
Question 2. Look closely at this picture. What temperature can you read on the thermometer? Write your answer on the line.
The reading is 4 °C
